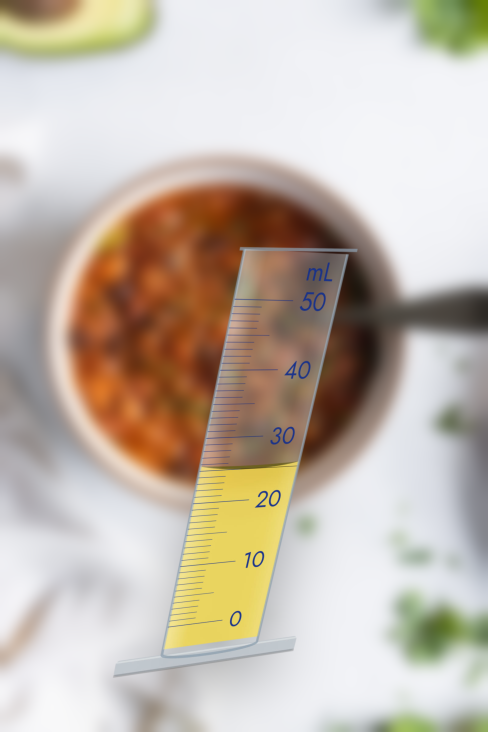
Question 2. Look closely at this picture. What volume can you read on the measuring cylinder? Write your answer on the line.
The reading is 25 mL
